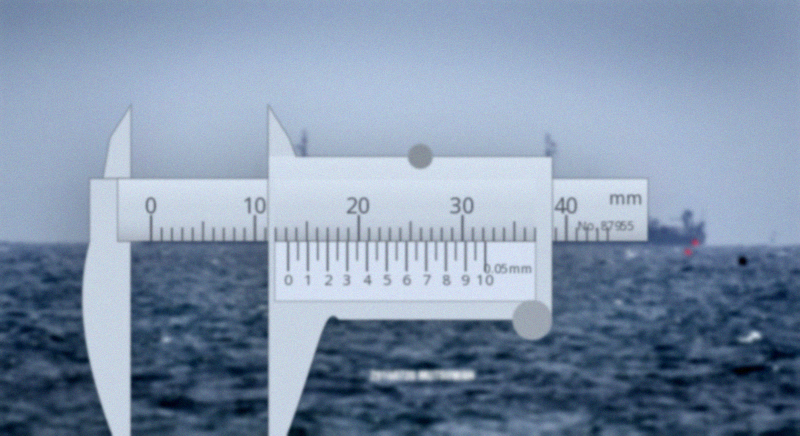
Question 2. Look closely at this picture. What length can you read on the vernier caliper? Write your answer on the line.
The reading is 13.2 mm
